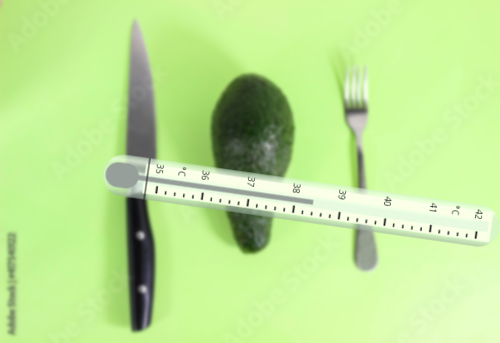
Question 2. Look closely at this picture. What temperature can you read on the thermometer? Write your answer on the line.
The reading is 38.4 °C
